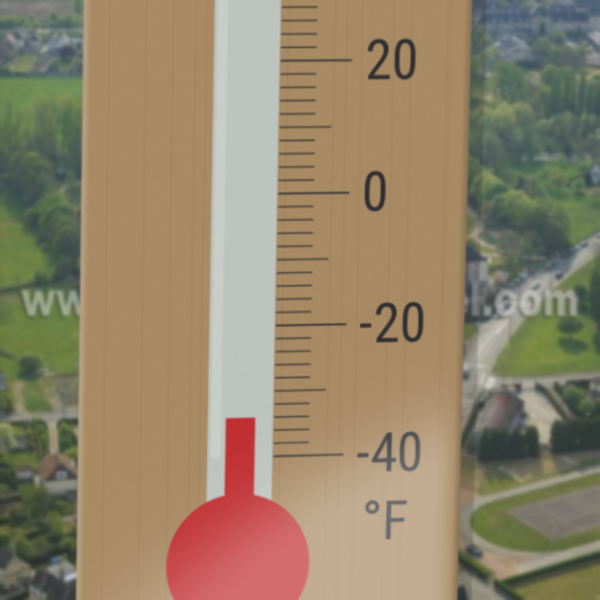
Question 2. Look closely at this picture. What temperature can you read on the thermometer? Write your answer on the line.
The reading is -34 °F
